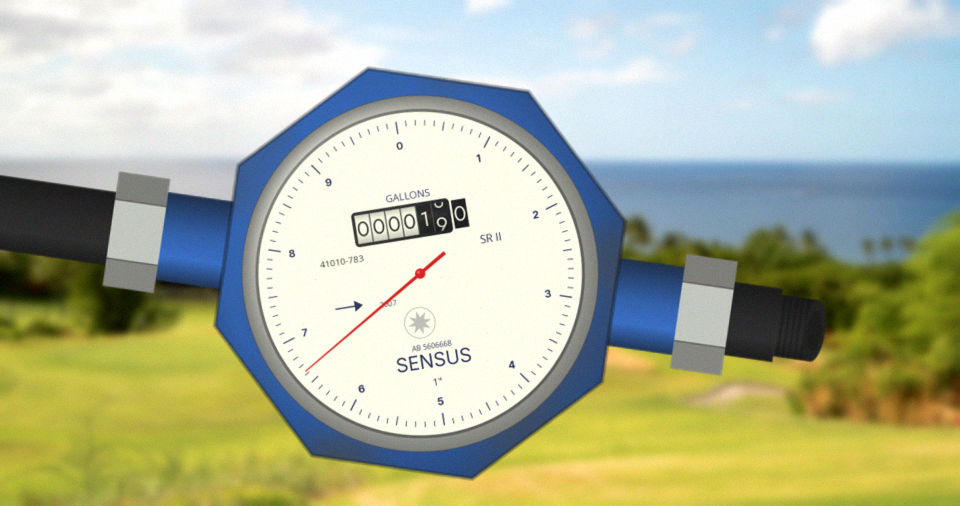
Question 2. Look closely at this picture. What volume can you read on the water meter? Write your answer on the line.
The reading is 186.6 gal
